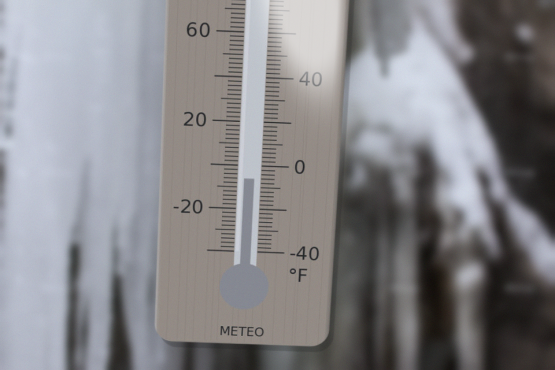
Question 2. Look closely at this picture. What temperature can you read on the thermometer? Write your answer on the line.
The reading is -6 °F
